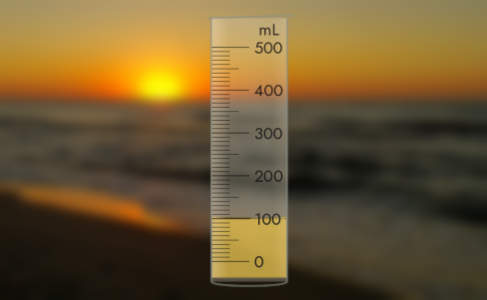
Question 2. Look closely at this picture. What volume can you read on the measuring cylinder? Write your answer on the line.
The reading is 100 mL
